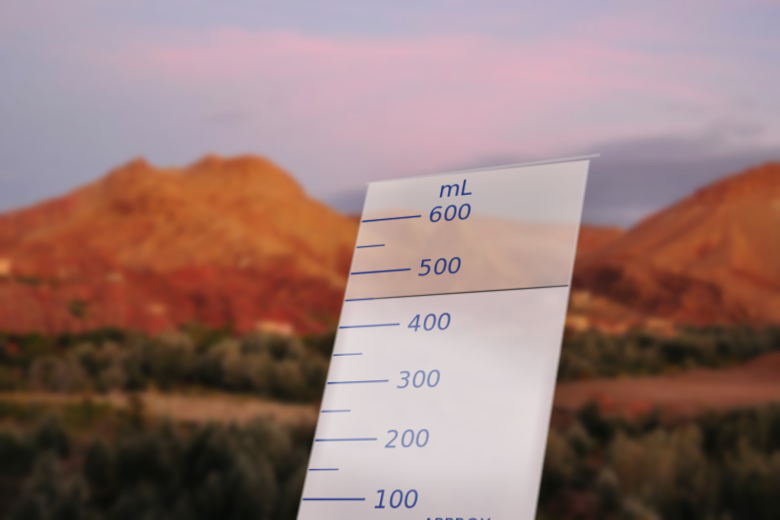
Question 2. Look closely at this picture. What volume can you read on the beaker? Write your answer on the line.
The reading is 450 mL
